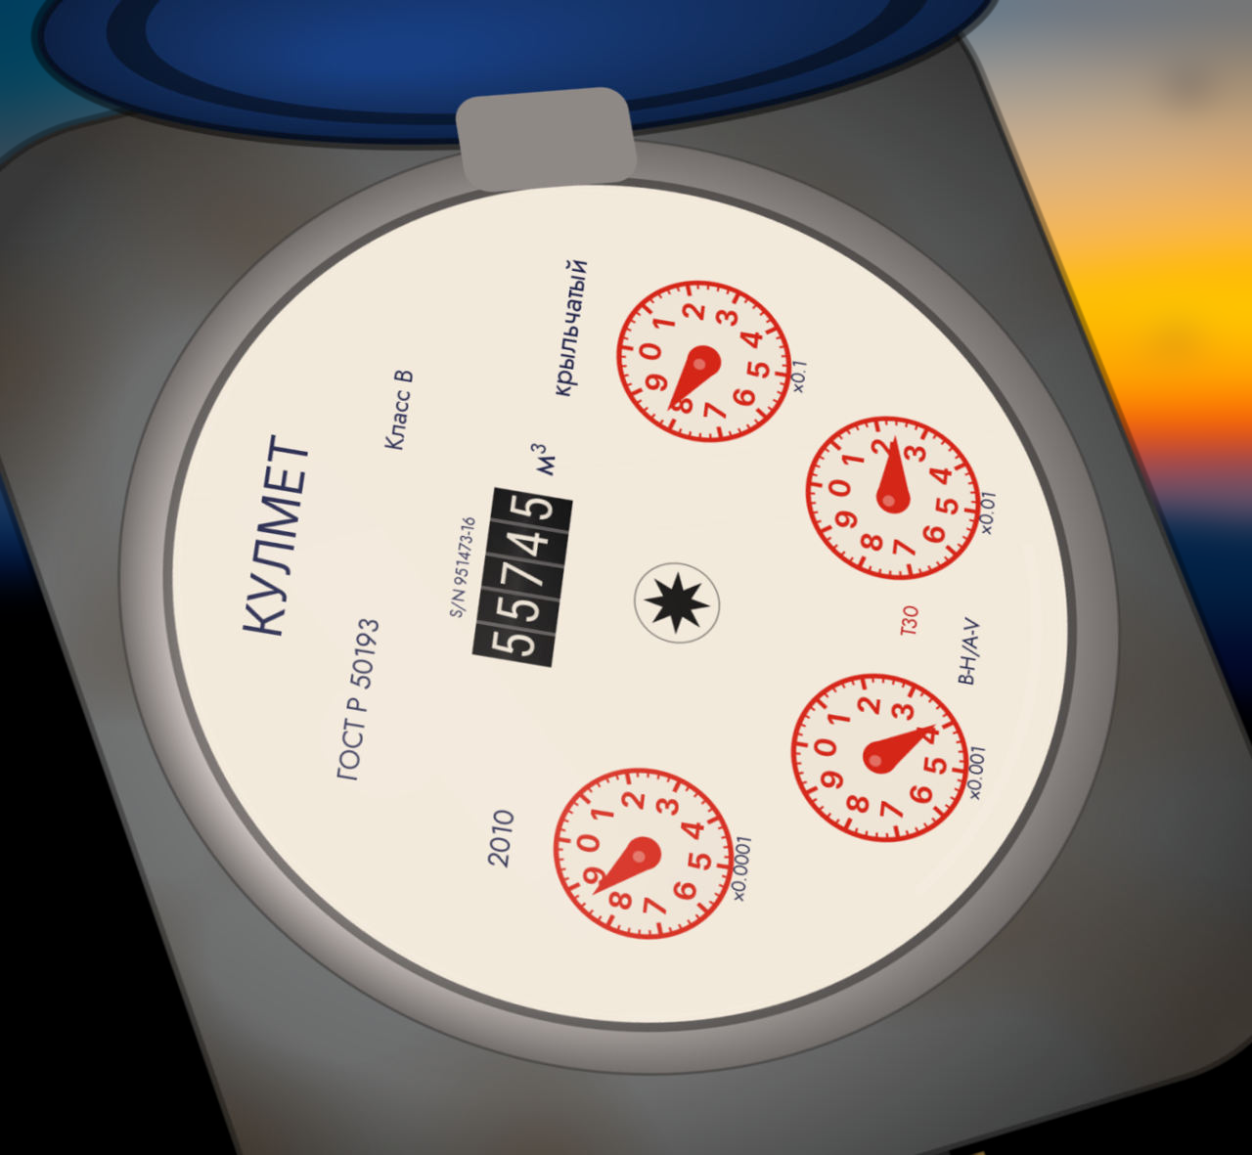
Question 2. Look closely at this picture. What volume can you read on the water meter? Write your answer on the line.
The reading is 55745.8238 m³
